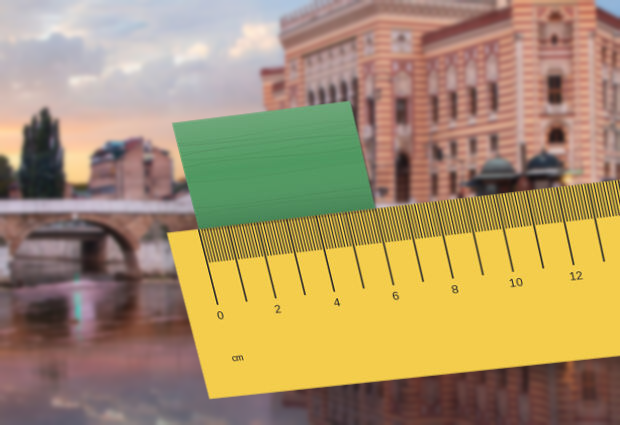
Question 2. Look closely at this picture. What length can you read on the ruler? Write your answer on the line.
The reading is 6 cm
